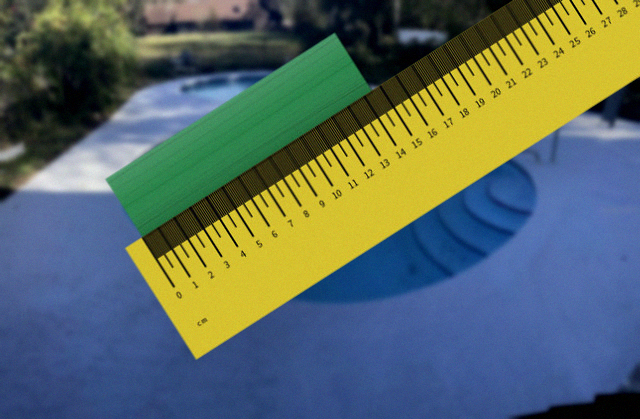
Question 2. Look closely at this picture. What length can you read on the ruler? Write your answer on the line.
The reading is 14.5 cm
